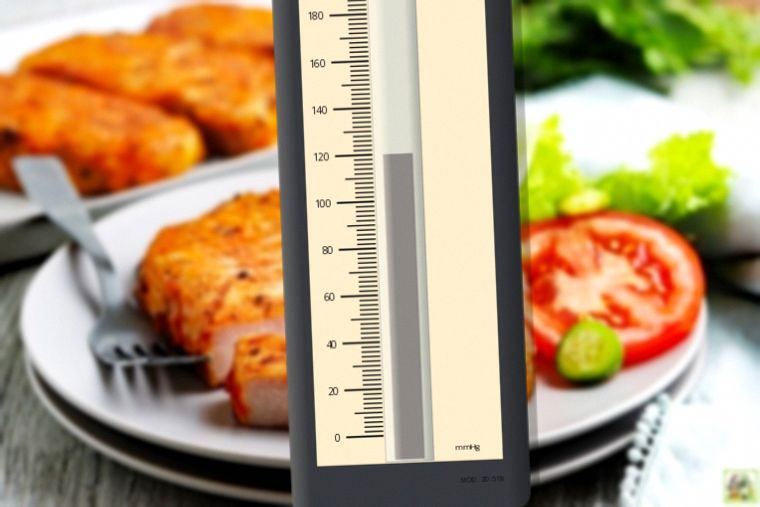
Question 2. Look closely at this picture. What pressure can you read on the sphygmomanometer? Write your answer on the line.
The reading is 120 mmHg
